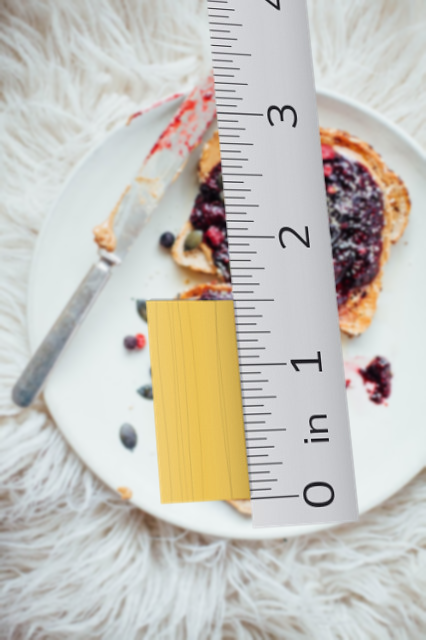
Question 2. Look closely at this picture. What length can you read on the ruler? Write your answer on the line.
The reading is 1.5 in
